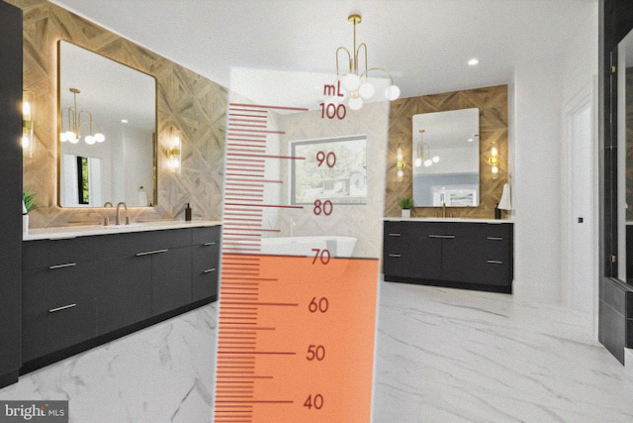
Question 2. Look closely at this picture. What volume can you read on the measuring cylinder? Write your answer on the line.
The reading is 70 mL
